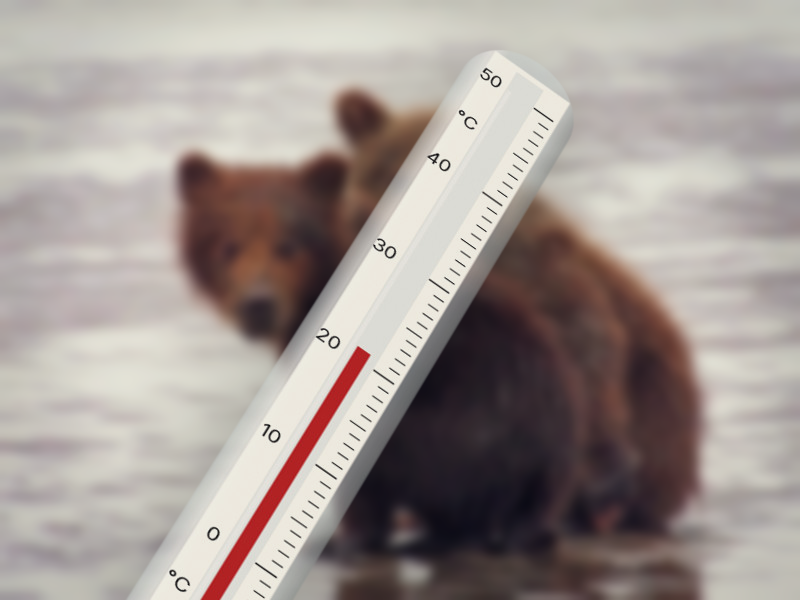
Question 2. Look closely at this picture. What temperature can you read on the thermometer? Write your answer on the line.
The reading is 21 °C
